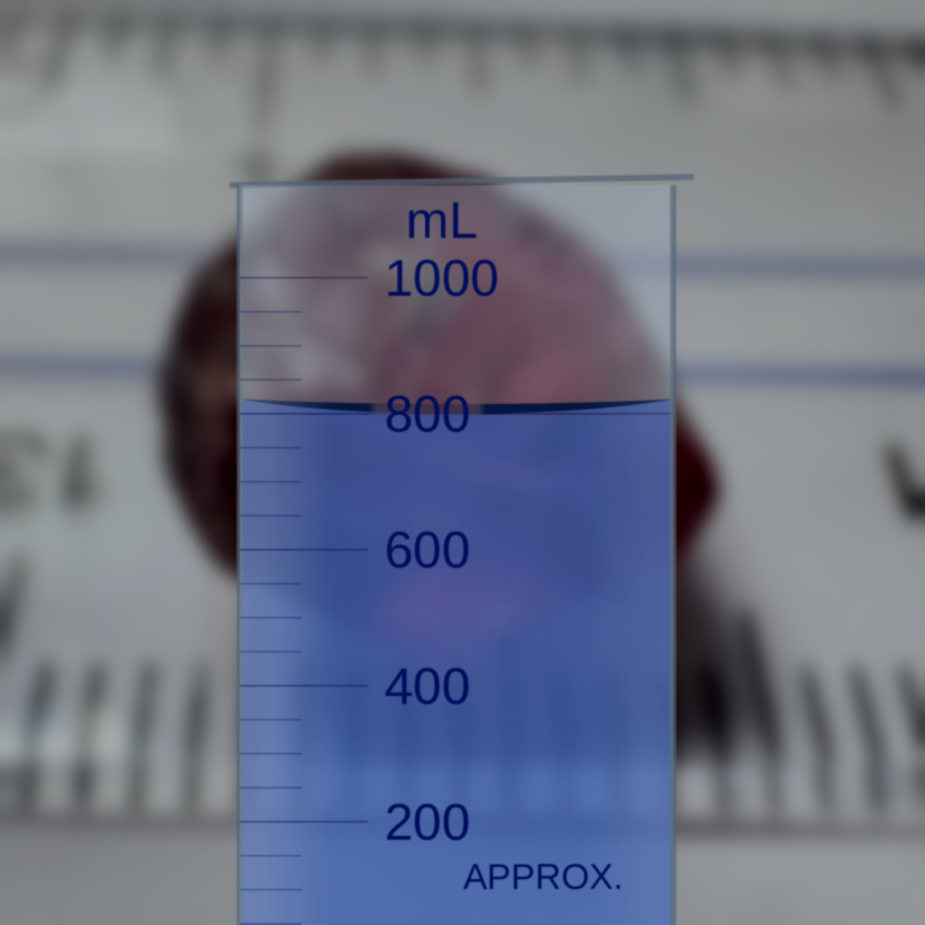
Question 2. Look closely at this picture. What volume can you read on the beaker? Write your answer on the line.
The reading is 800 mL
